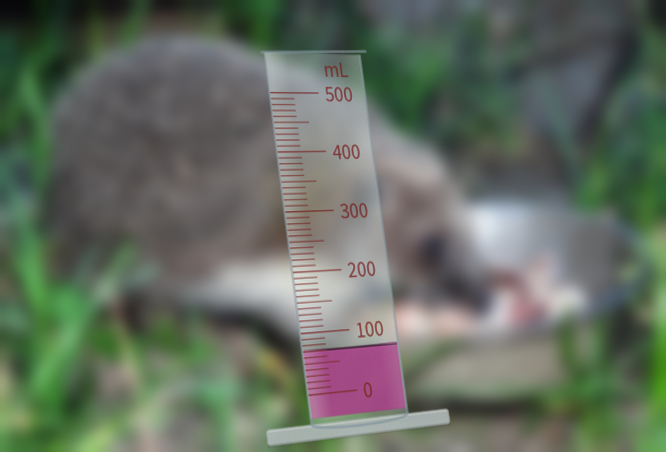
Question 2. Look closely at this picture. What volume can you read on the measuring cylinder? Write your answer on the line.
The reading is 70 mL
